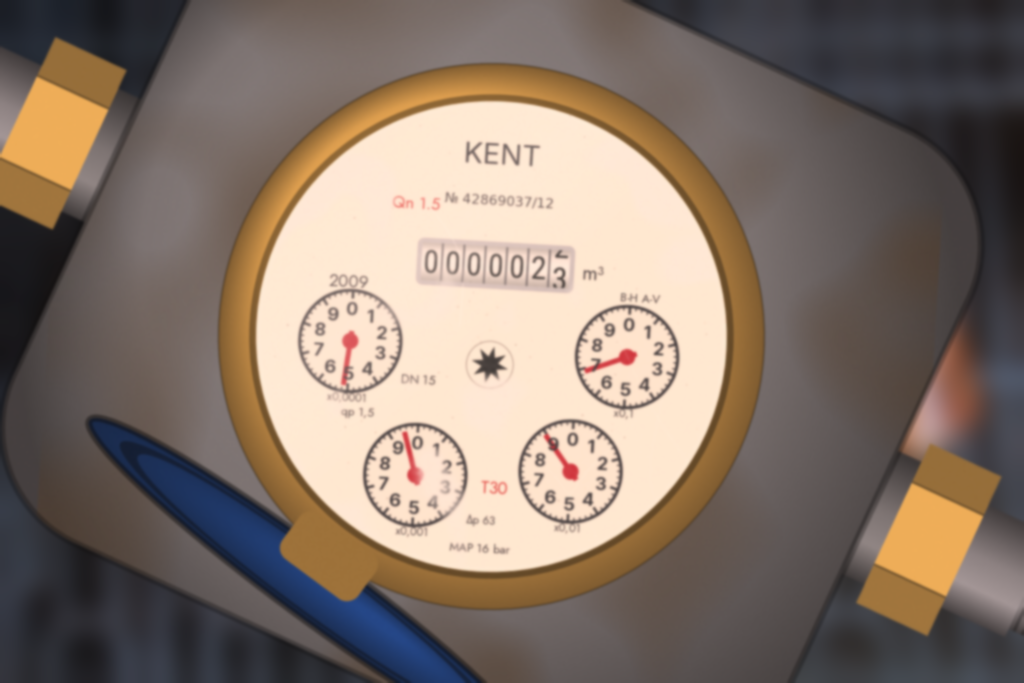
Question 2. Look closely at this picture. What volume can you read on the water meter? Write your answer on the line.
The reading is 22.6895 m³
